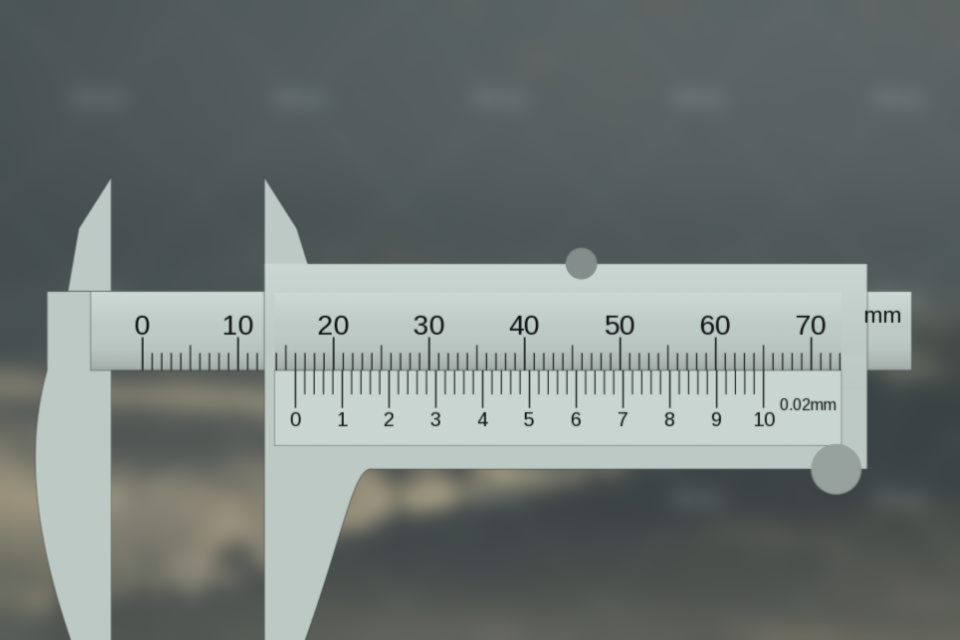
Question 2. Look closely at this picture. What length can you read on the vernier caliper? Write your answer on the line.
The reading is 16.0 mm
